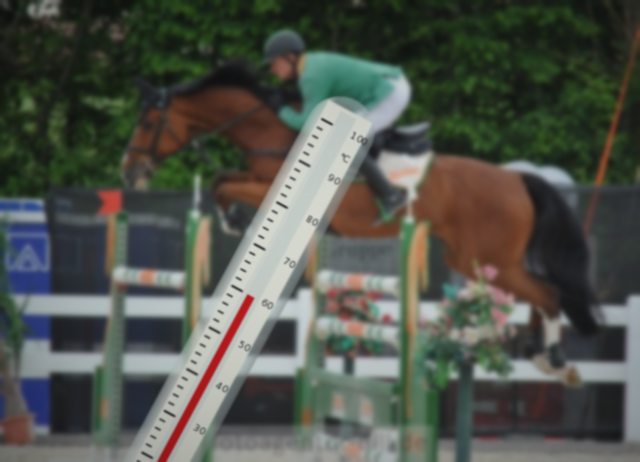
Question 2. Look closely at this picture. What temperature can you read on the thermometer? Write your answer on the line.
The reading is 60 °C
